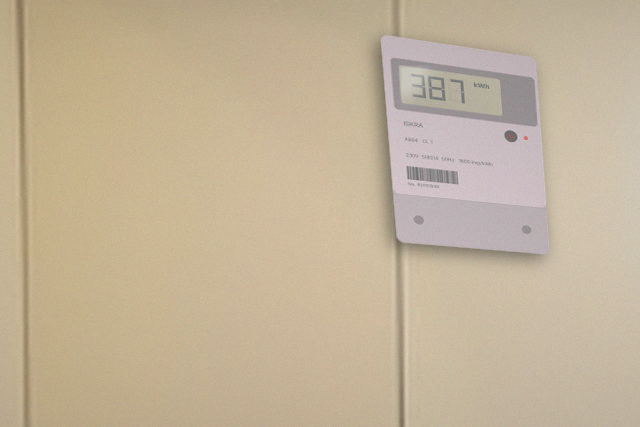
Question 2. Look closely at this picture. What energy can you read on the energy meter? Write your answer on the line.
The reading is 387 kWh
